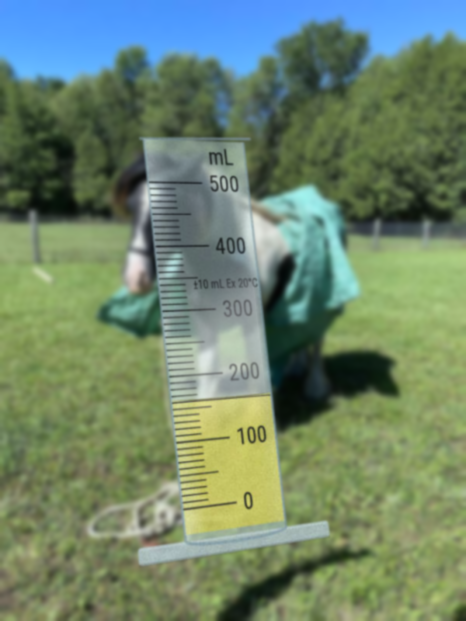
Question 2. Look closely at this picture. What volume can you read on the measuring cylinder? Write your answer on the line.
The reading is 160 mL
